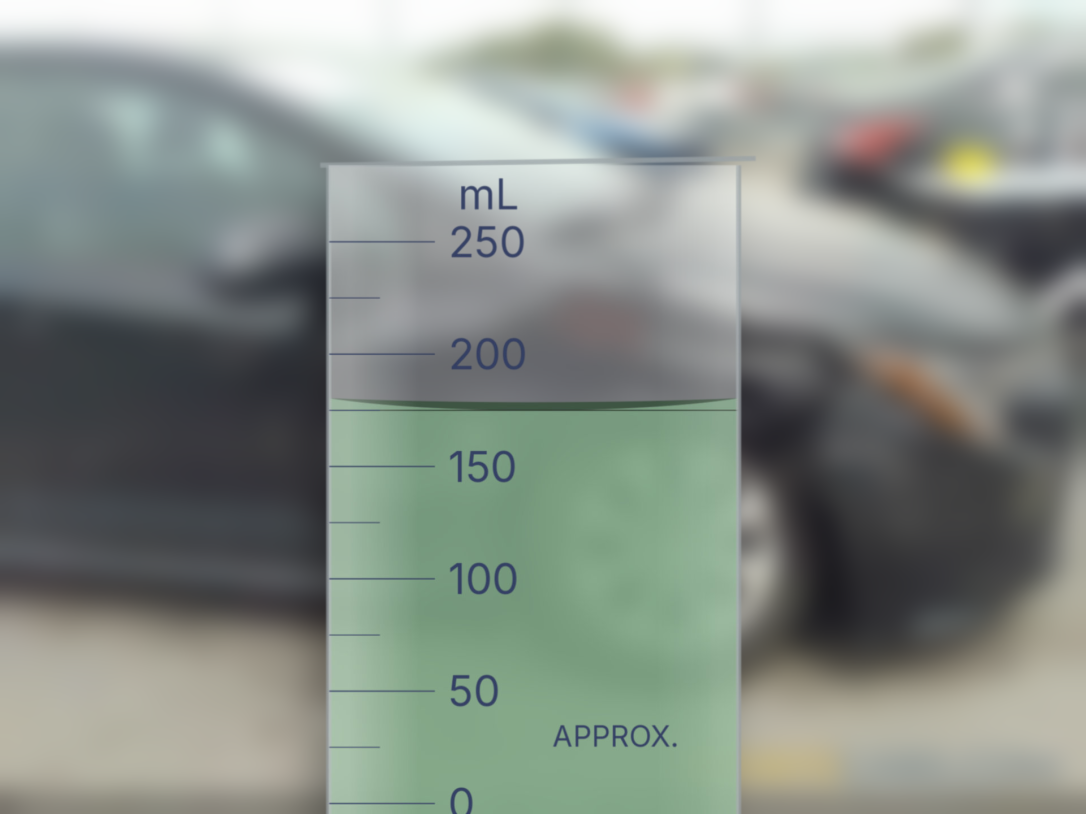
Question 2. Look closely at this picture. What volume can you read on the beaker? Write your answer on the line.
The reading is 175 mL
